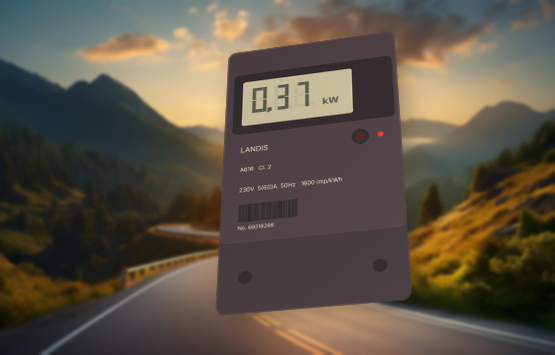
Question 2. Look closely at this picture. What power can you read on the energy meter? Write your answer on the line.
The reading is 0.37 kW
